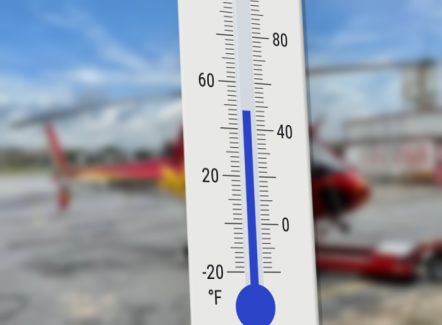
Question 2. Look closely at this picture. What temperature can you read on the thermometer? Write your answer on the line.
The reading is 48 °F
